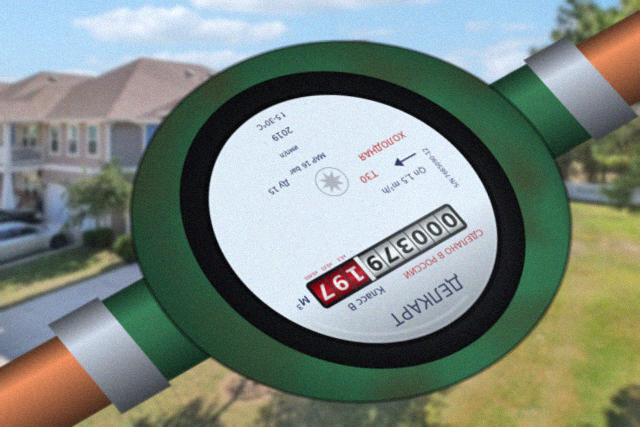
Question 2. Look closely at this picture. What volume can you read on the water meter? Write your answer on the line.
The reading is 379.197 m³
